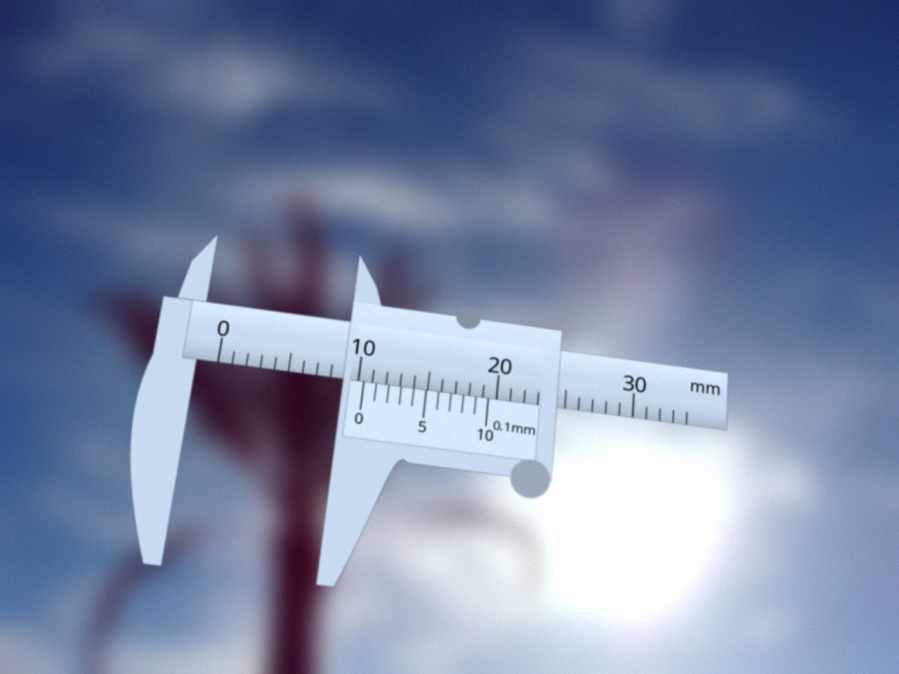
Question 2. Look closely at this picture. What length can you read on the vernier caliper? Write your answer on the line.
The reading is 10.4 mm
